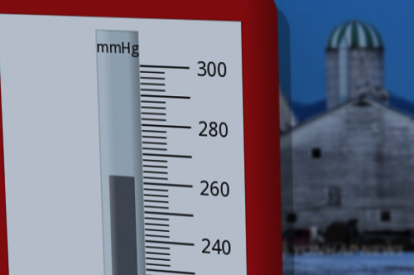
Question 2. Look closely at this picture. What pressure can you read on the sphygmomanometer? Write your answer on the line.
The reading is 262 mmHg
